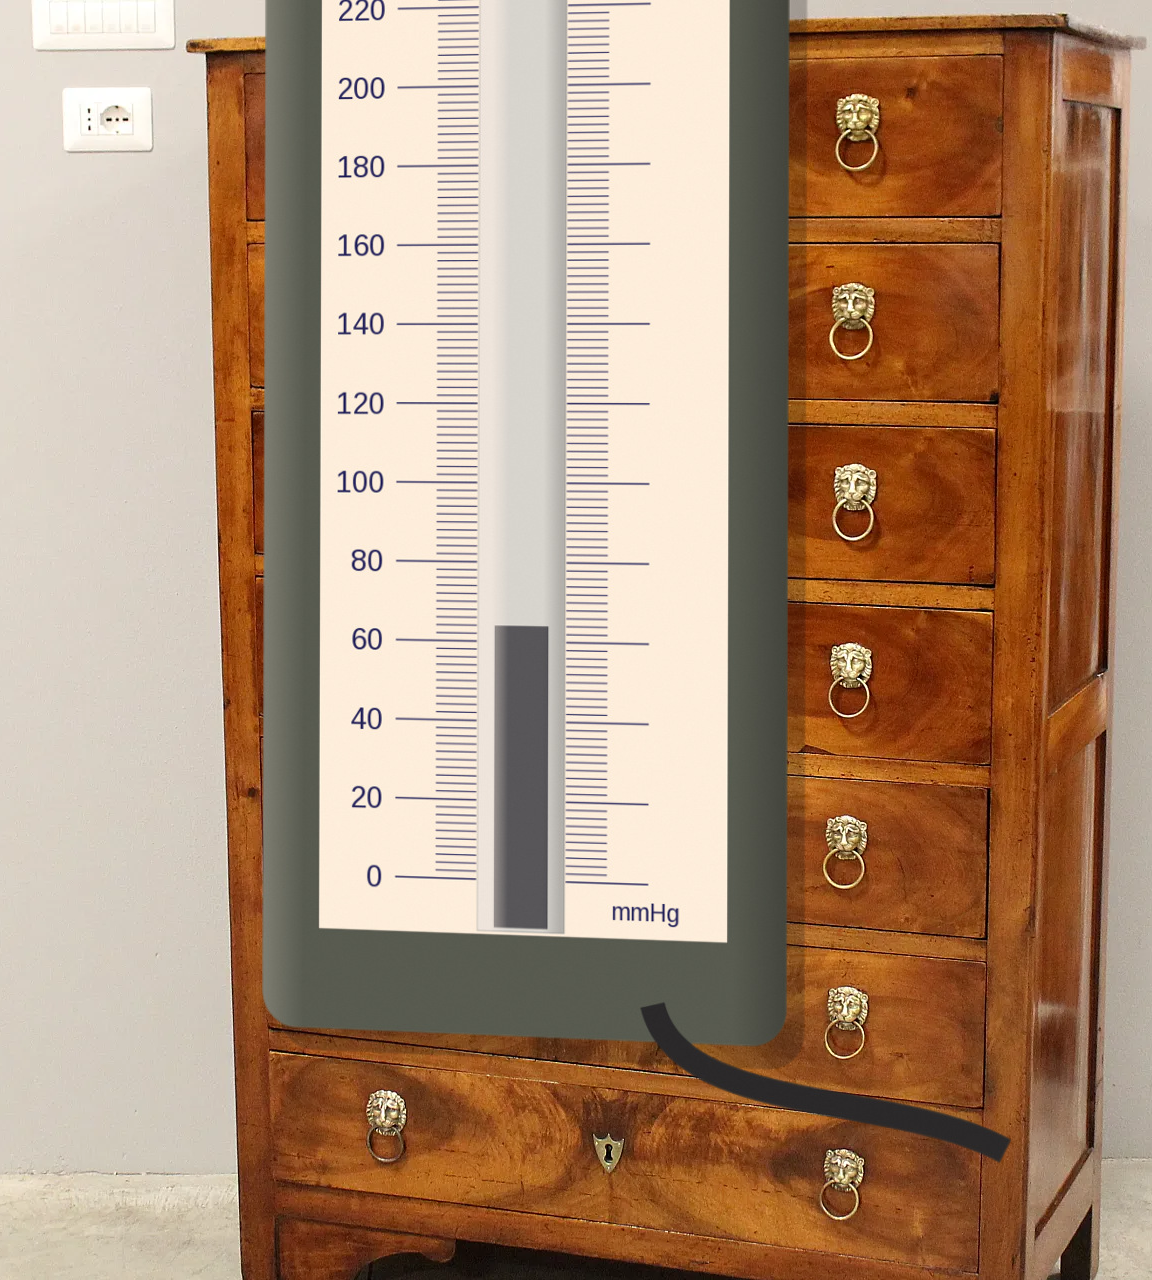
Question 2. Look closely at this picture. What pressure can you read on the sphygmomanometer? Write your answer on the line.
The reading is 64 mmHg
